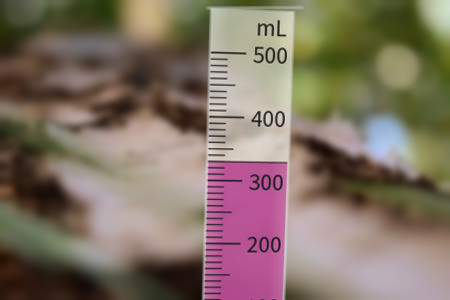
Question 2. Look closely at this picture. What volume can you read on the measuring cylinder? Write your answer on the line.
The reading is 330 mL
